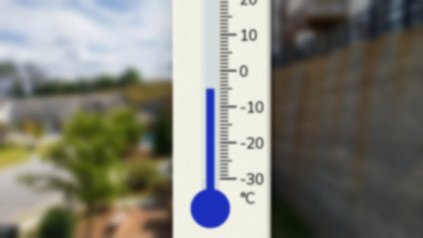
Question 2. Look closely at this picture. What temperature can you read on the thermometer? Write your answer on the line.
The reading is -5 °C
